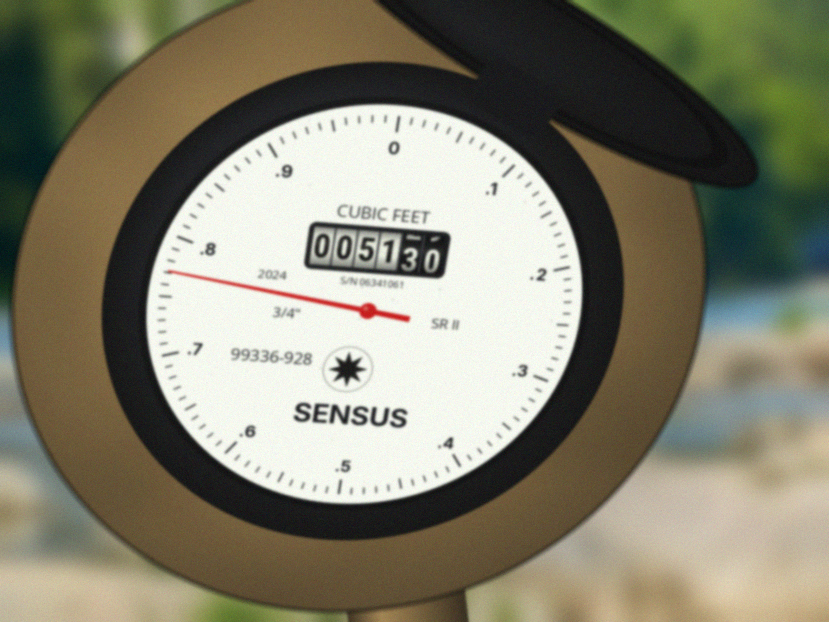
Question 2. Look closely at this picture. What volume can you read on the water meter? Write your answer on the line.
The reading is 5129.77 ft³
